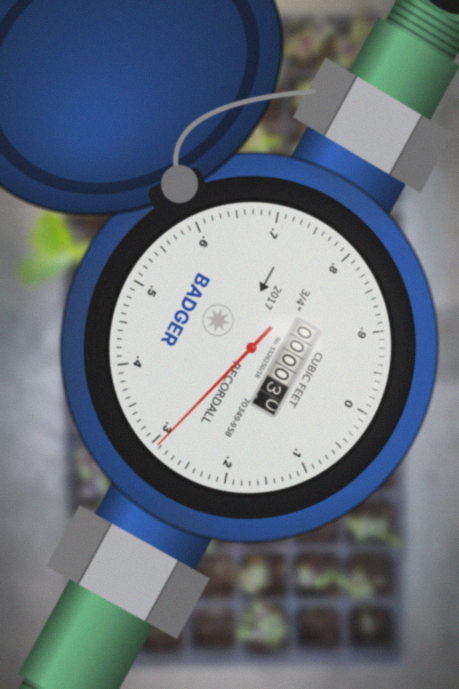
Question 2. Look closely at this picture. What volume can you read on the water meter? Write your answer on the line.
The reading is 30.29 ft³
